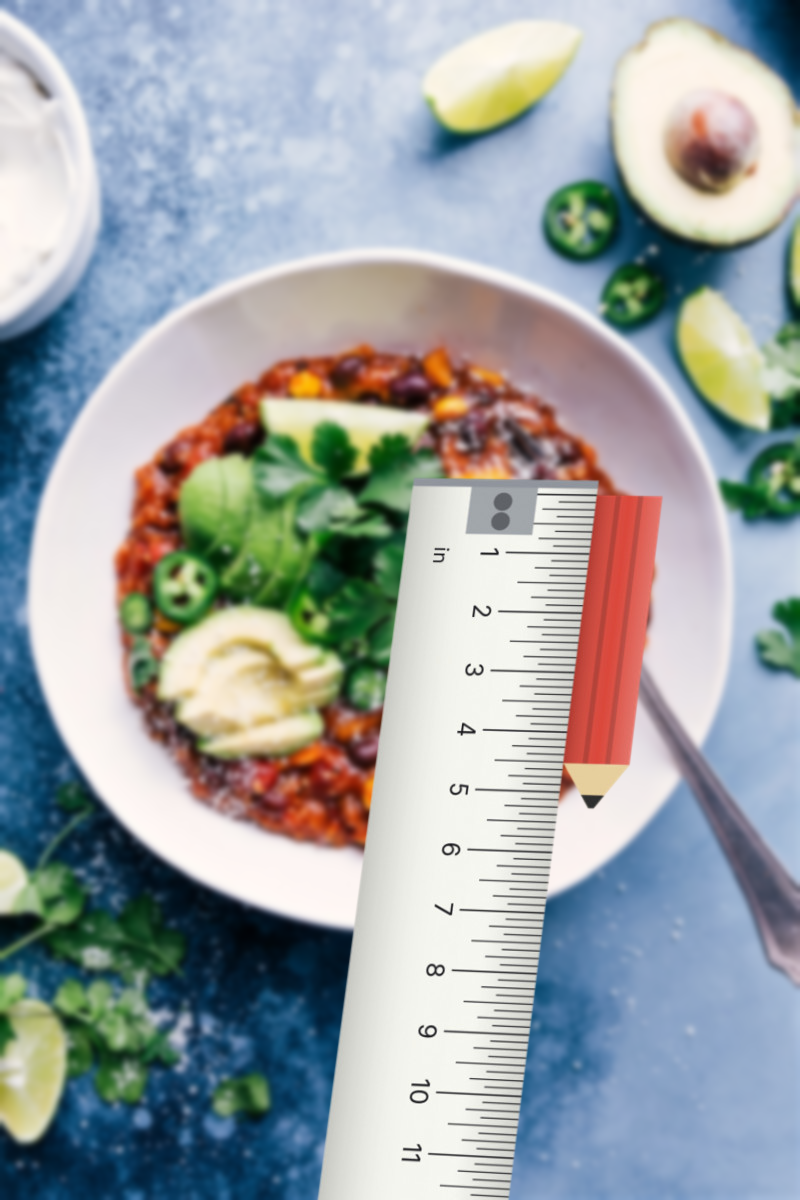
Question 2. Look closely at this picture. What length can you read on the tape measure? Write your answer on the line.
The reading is 5.25 in
